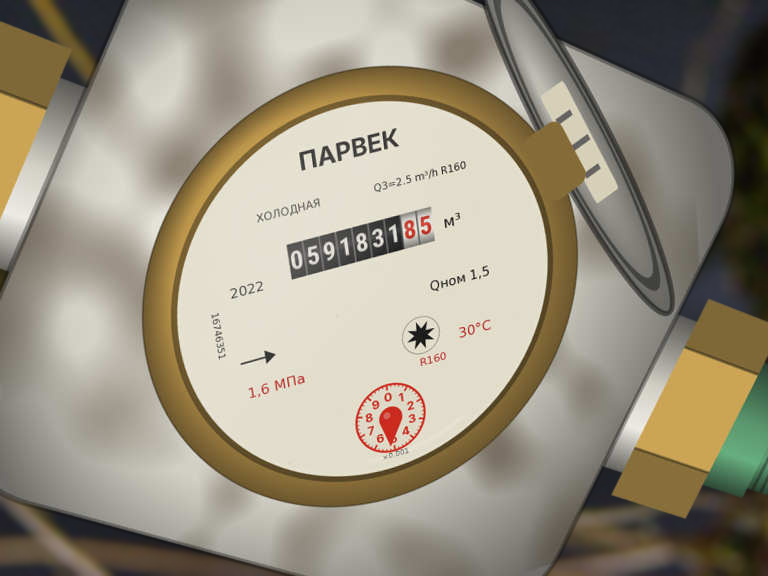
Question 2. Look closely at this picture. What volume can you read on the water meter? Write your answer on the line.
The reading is 591831.855 m³
